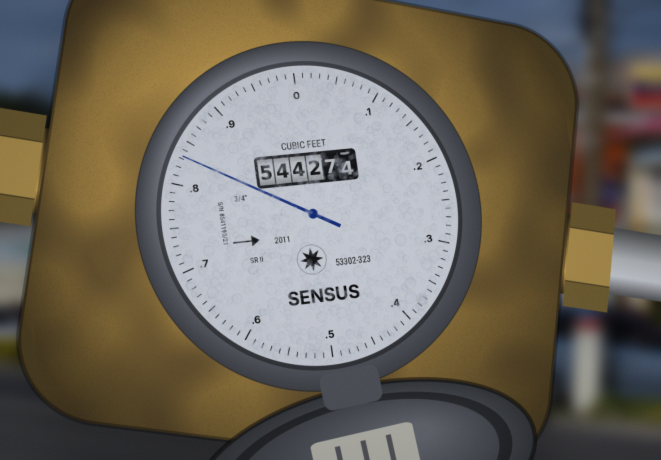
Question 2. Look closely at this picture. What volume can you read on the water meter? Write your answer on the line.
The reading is 544273.83 ft³
